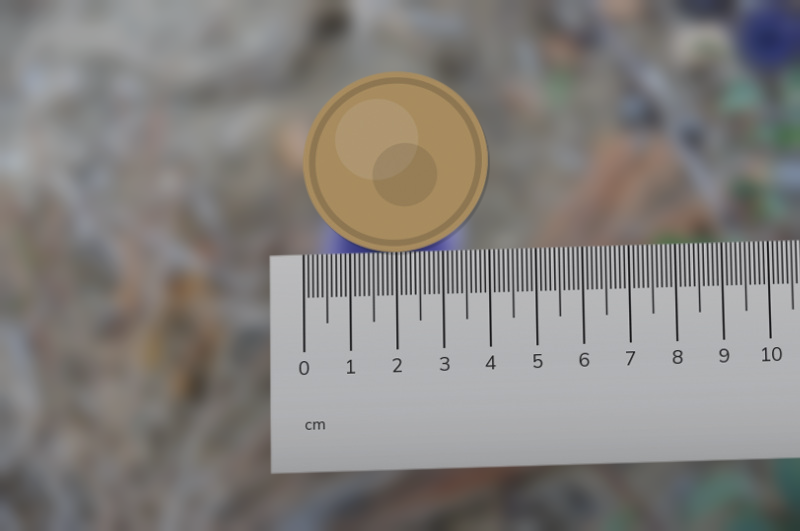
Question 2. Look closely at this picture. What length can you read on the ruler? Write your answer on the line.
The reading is 4 cm
